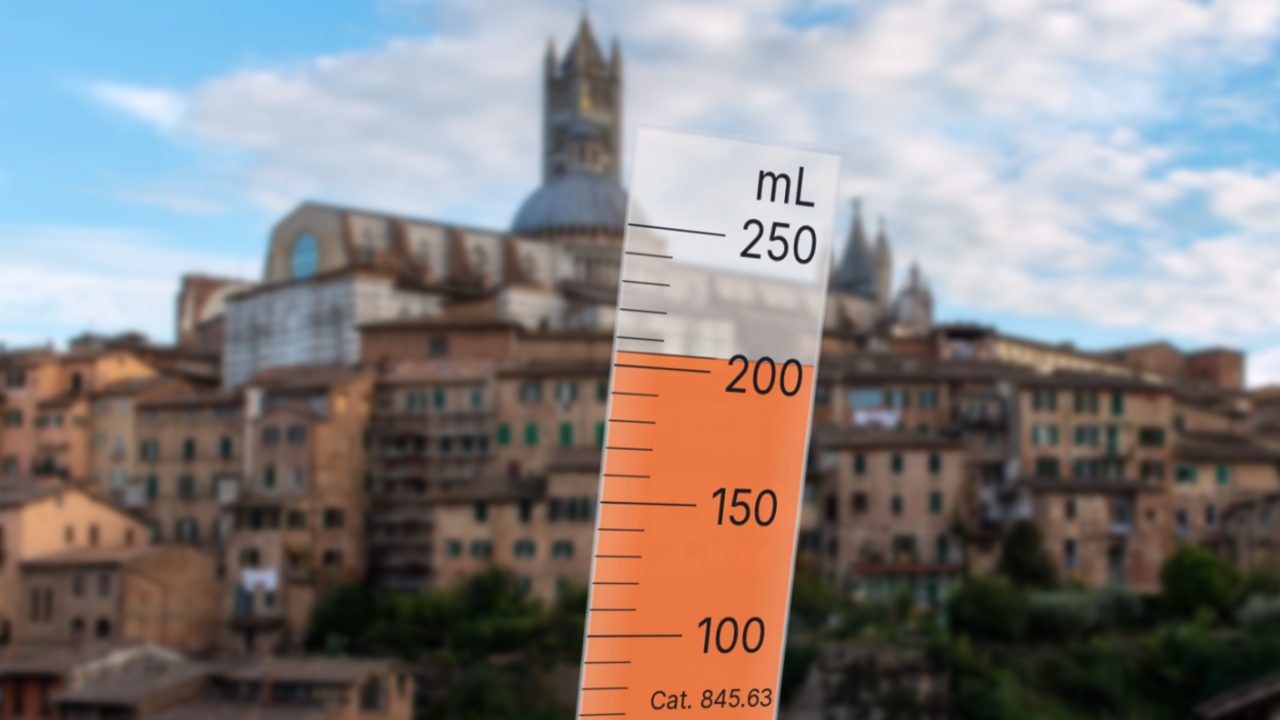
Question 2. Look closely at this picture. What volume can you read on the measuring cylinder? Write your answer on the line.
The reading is 205 mL
